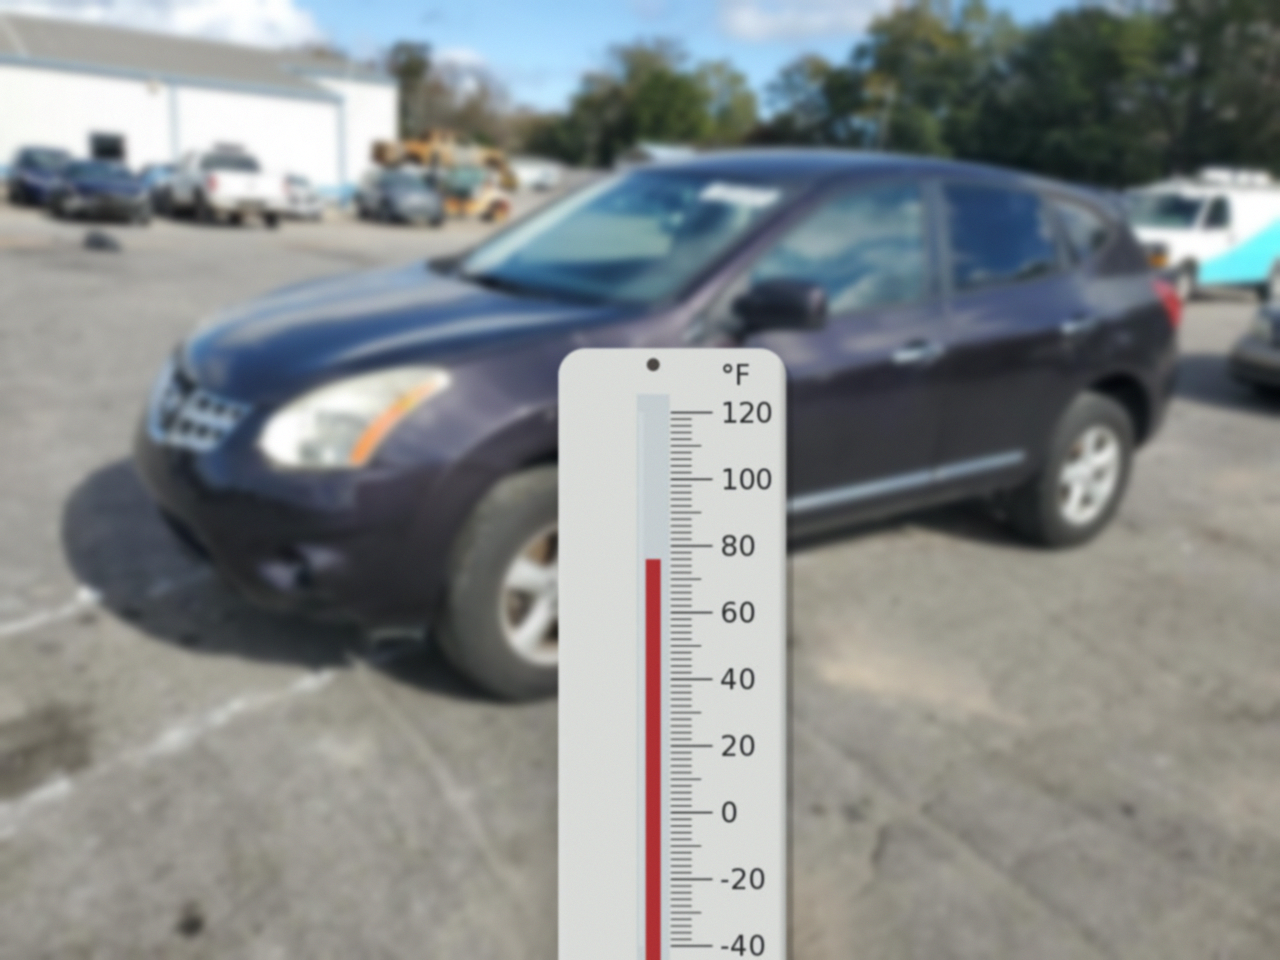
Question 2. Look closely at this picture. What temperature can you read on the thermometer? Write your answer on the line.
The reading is 76 °F
